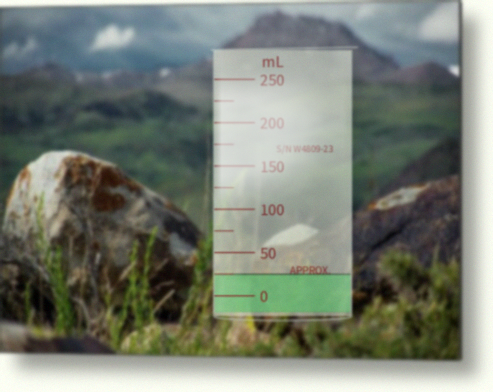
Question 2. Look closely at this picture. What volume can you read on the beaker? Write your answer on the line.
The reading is 25 mL
